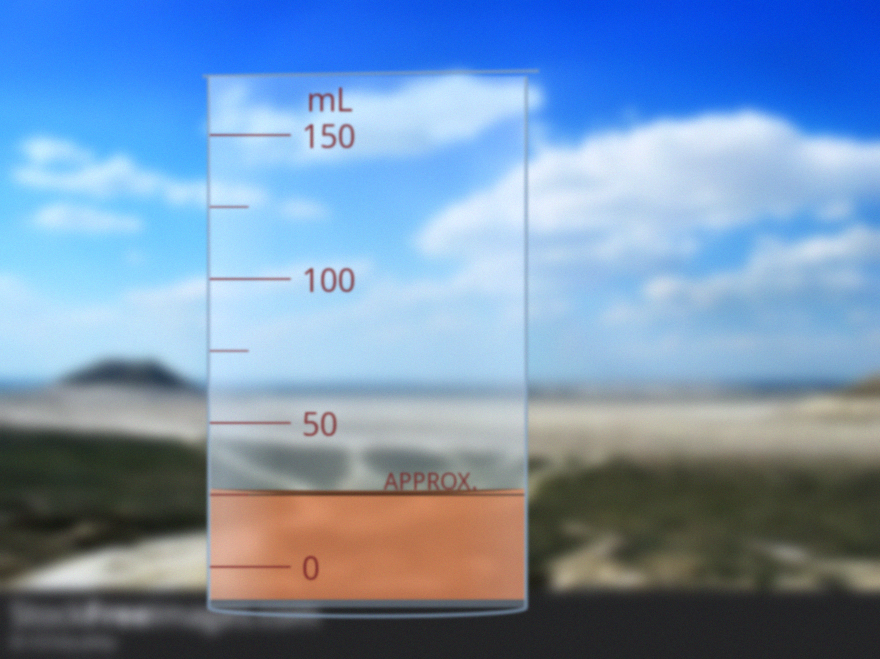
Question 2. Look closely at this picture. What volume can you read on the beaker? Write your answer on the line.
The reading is 25 mL
